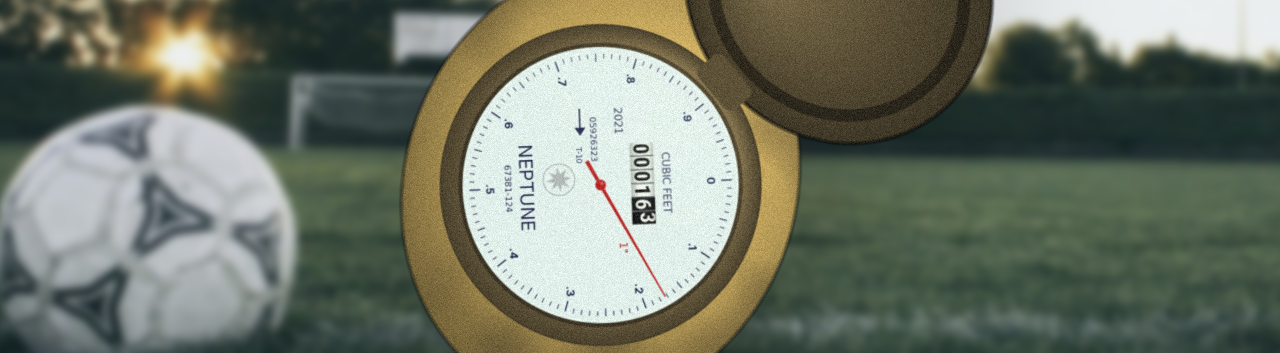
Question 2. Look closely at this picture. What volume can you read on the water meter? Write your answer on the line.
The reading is 163.17 ft³
